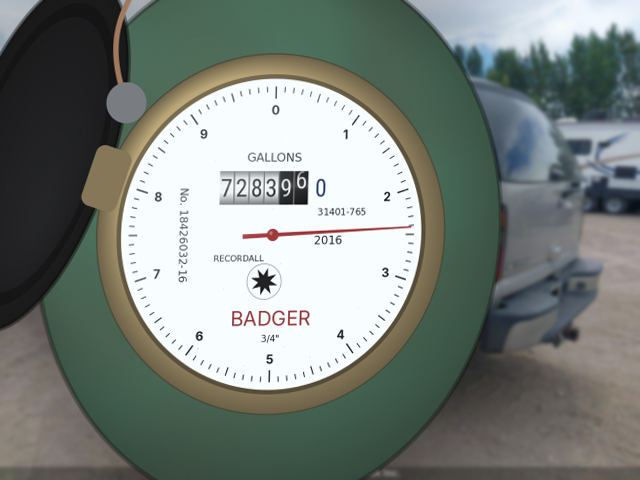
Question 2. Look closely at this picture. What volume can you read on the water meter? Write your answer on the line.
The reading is 7283962.4 gal
